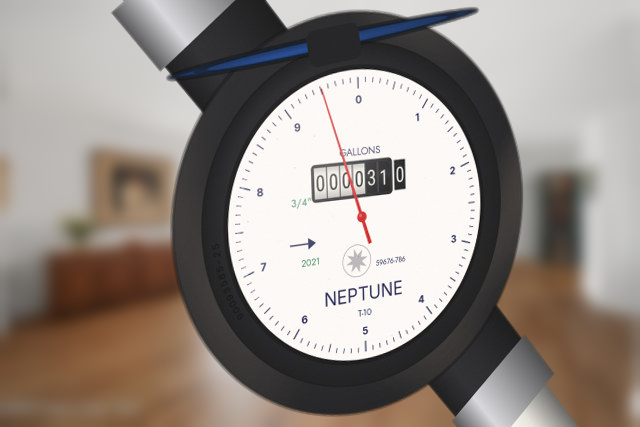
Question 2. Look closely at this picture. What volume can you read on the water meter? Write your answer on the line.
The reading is 309.5 gal
